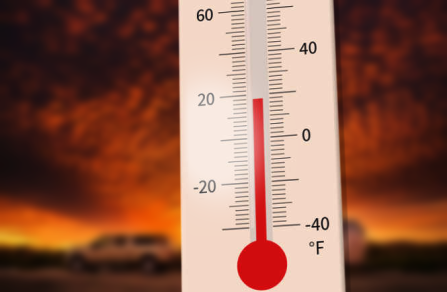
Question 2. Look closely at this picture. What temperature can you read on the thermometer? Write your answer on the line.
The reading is 18 °F
